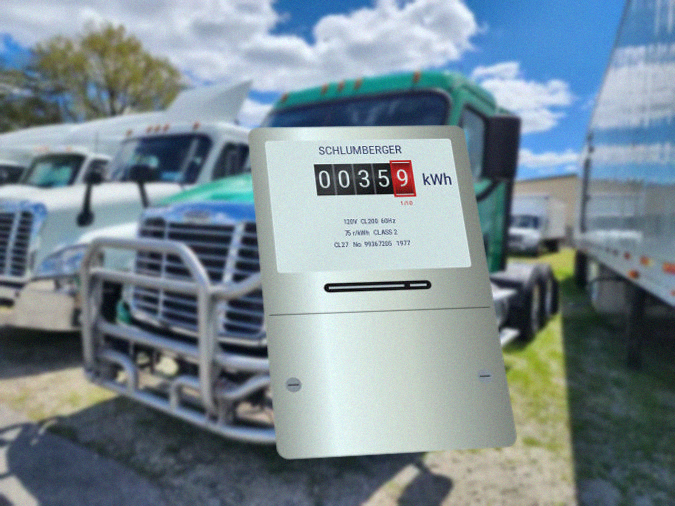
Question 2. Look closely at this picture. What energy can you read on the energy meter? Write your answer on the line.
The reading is 35.9 kWh
